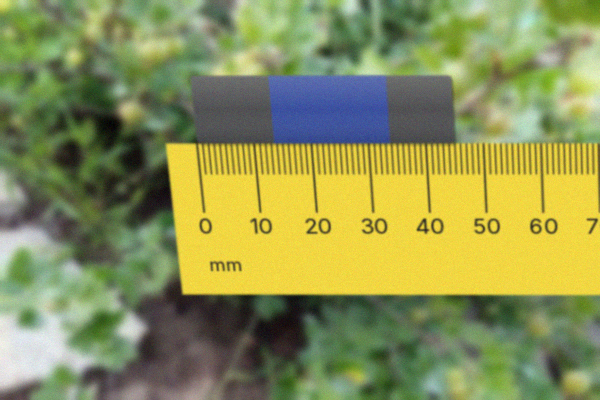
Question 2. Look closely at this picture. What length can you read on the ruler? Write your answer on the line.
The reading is 45 mm
